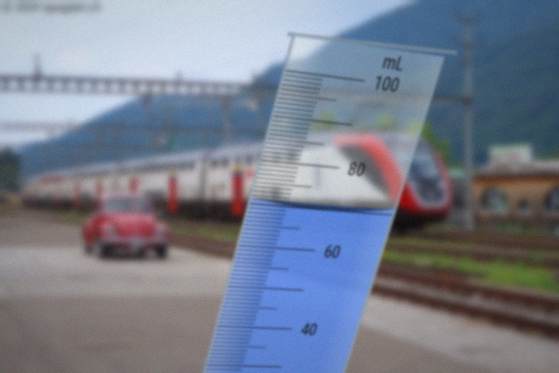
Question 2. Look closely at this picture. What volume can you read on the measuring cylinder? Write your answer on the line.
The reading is 70 mL
